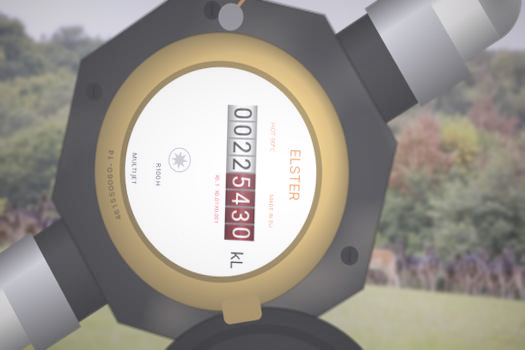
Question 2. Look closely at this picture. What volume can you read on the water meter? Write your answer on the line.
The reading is 22.5430 kL
